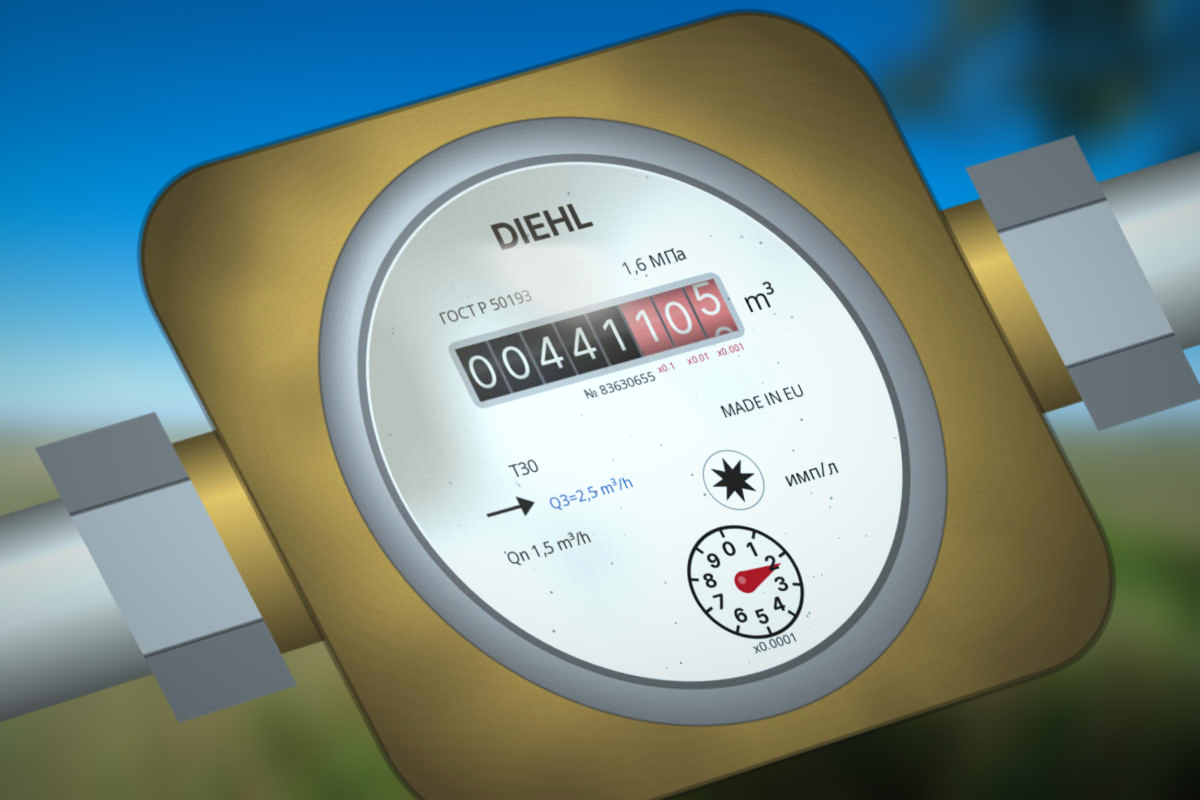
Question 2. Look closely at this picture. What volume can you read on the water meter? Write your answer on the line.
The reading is 441.1052 m³
